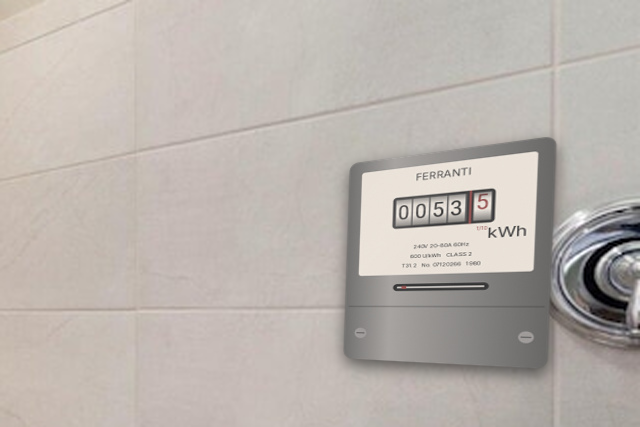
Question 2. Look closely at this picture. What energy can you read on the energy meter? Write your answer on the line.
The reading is 53.5 kWh
